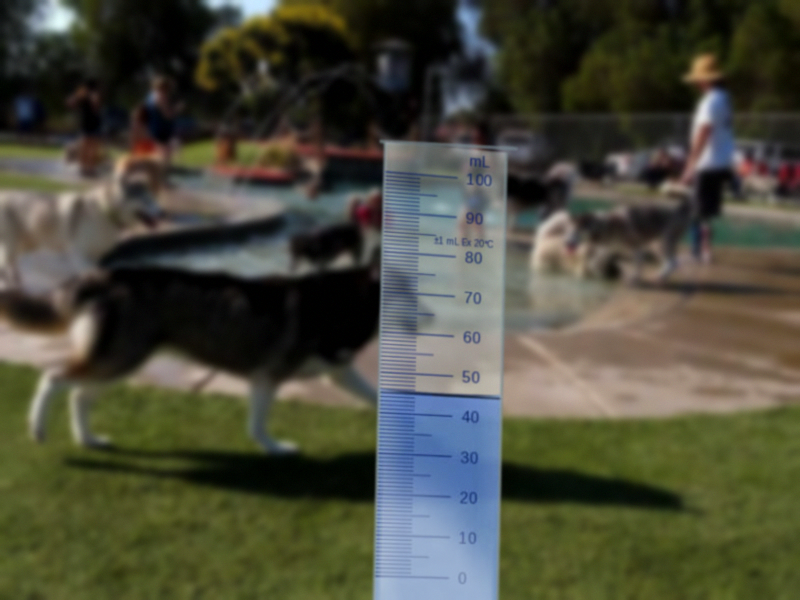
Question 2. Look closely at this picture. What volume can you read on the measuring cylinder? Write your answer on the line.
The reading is 45 mL
